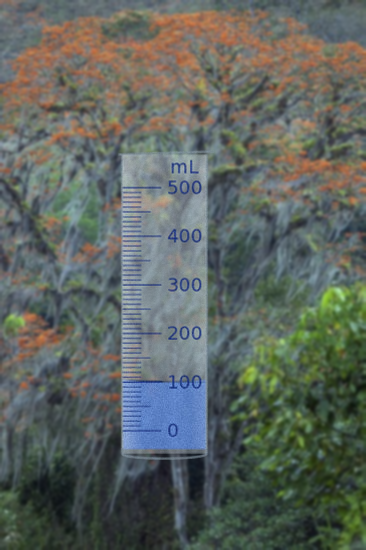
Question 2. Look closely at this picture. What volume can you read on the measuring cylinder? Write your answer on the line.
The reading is 100 mL
